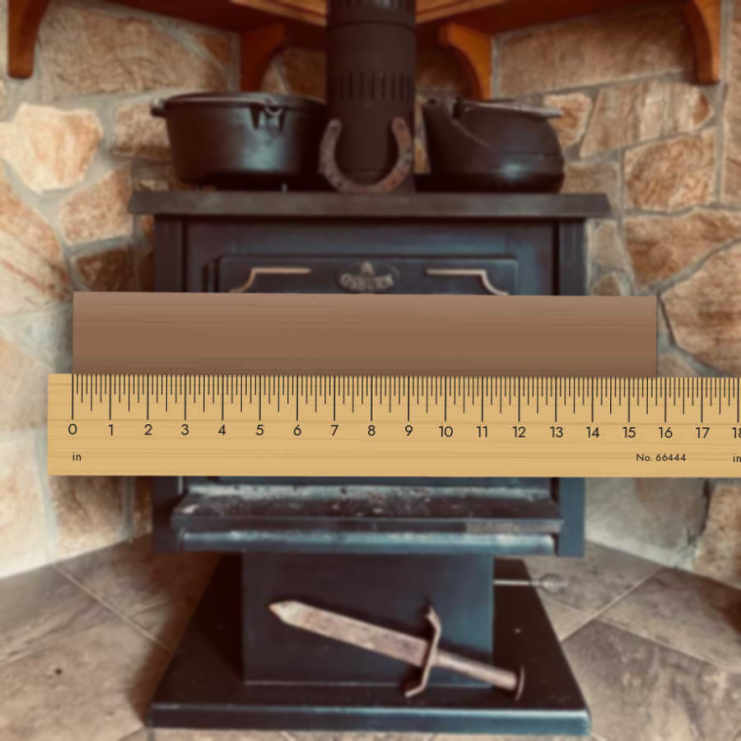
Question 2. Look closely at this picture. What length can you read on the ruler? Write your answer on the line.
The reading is 15.75 in
